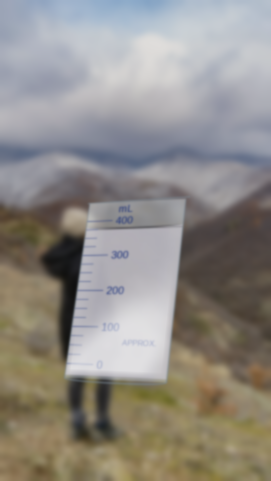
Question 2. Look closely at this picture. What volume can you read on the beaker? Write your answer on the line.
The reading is 375 mL
